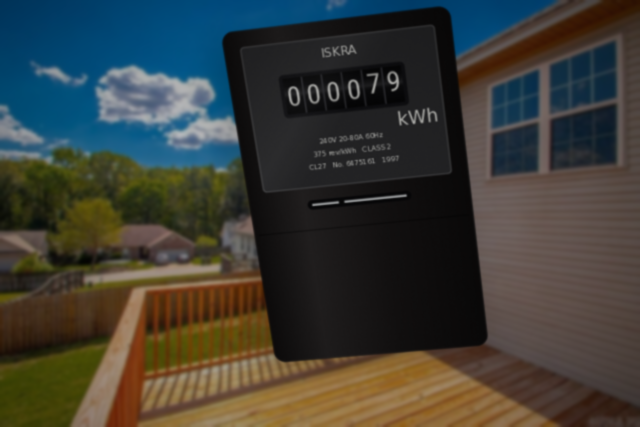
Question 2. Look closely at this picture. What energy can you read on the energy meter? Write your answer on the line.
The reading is 79 kWh
